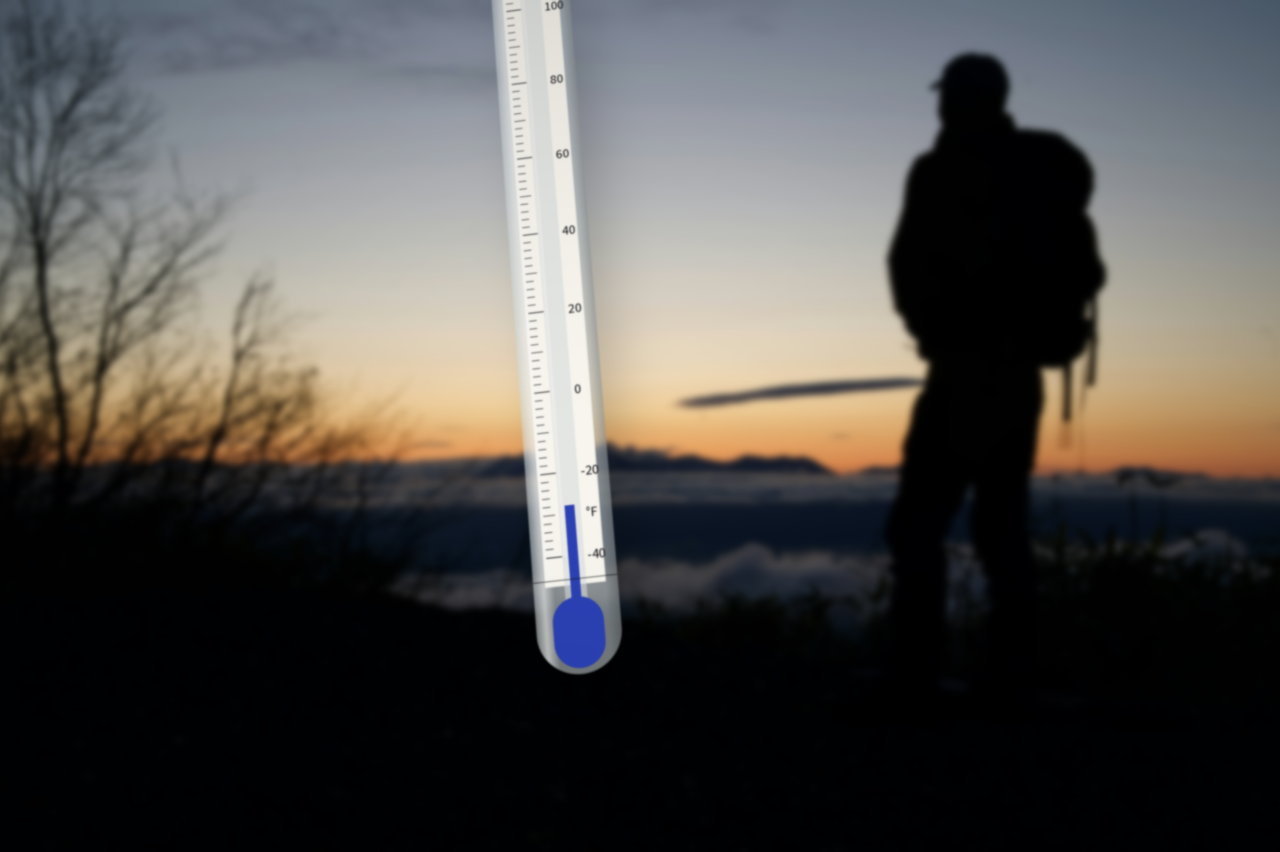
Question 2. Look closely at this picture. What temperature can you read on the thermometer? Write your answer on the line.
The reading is -28 °F
